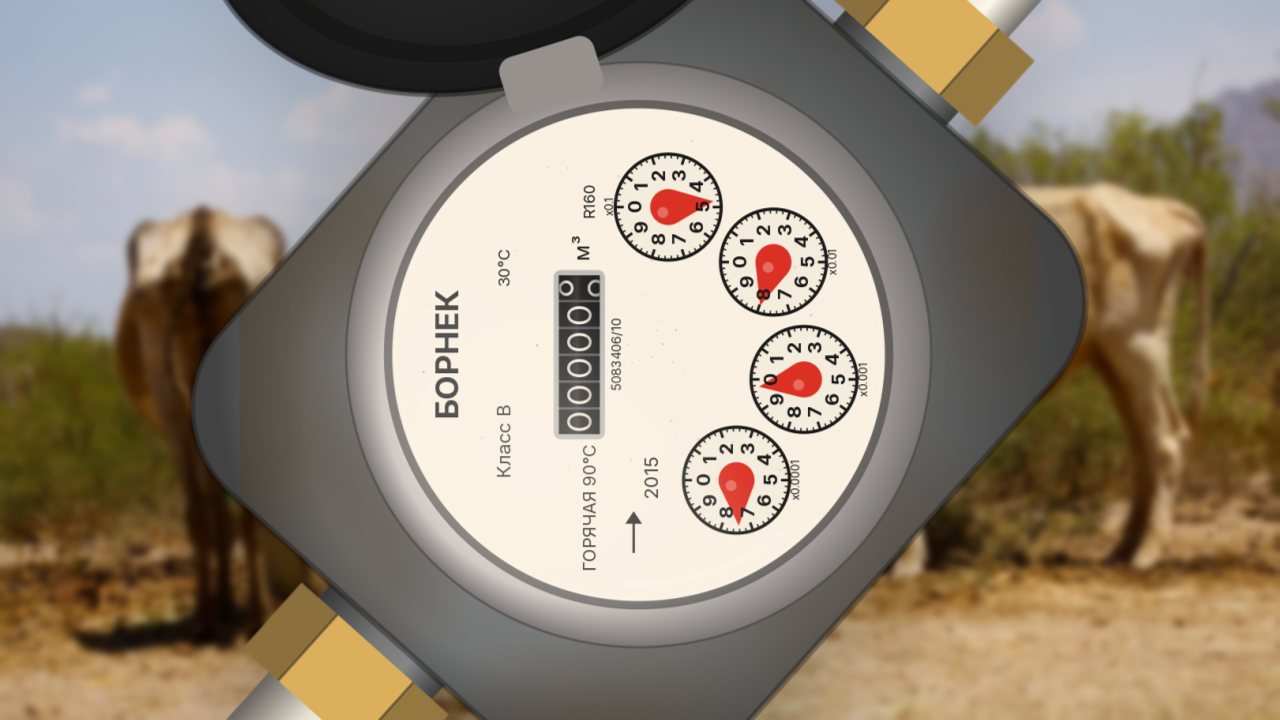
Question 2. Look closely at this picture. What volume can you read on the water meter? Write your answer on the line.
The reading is 8.4797 m³
